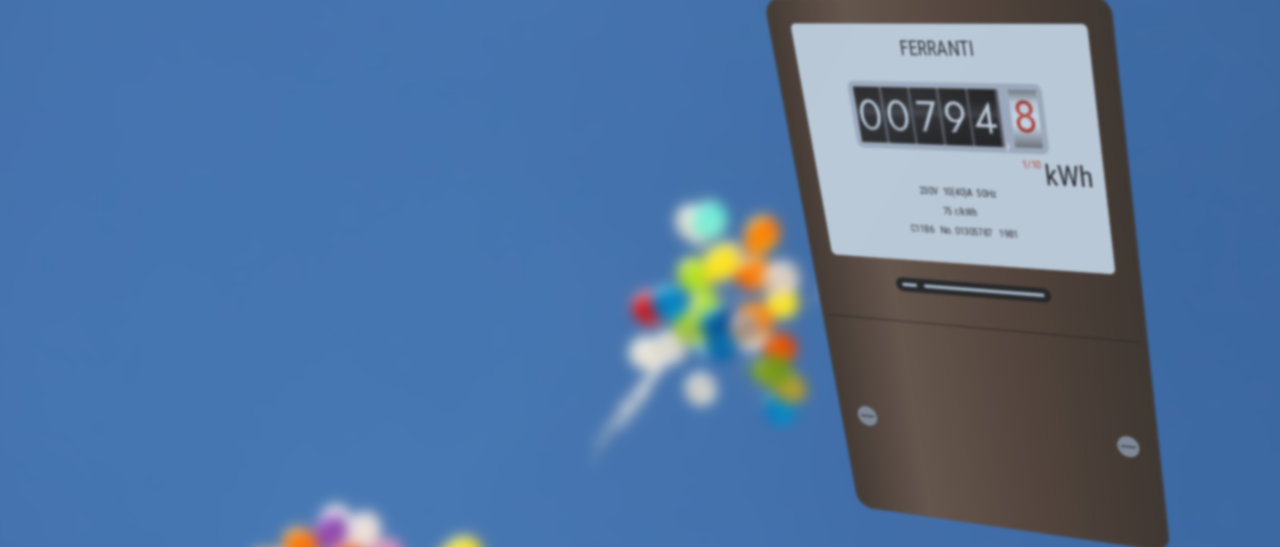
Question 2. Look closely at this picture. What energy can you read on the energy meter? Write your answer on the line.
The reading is 794.8 kWh
